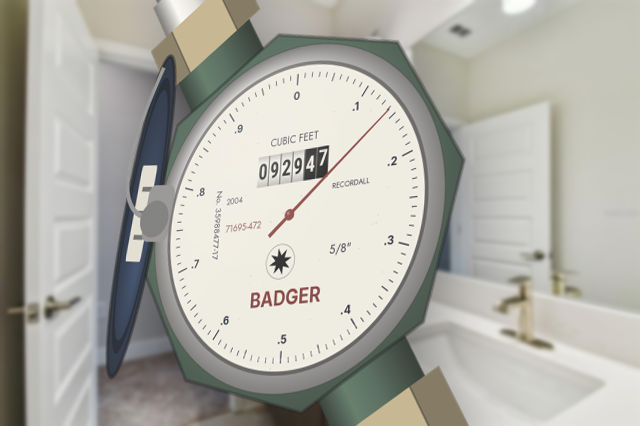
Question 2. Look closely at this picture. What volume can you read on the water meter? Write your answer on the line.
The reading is 92947.14 ft³
